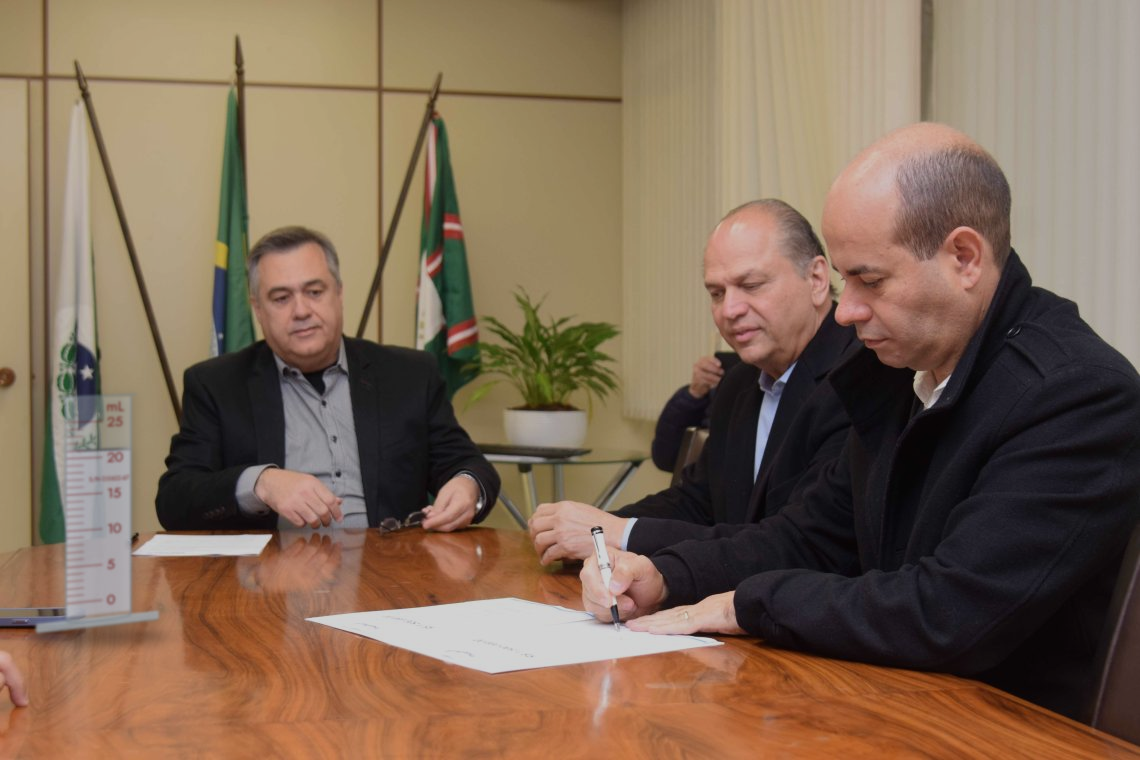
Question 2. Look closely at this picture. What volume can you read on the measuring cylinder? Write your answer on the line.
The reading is 21 mL
